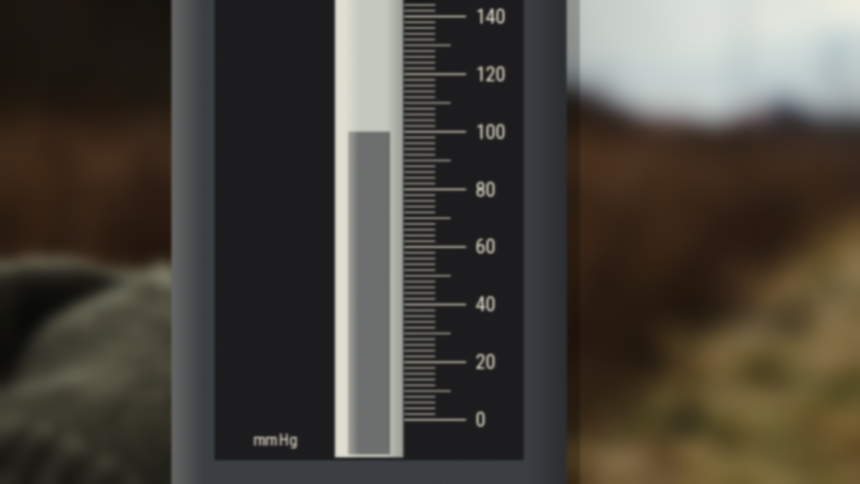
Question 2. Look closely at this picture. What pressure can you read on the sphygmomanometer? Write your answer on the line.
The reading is 100 mmHg
